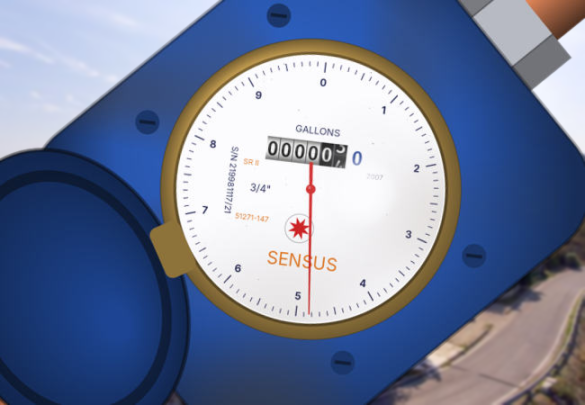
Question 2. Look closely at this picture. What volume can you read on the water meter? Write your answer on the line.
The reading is 34.8 gal
